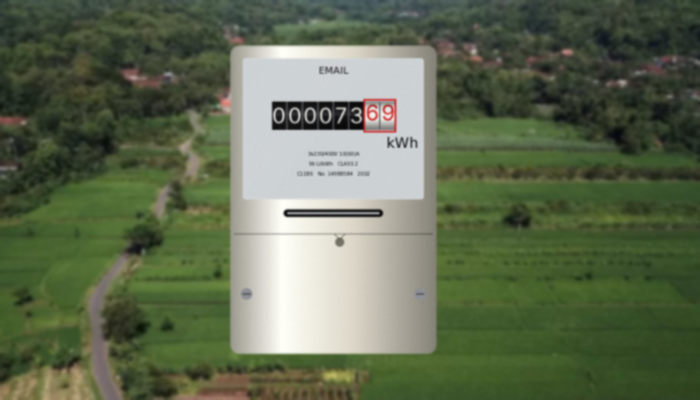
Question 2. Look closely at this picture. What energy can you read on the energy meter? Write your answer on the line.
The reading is 73.69 kWh
